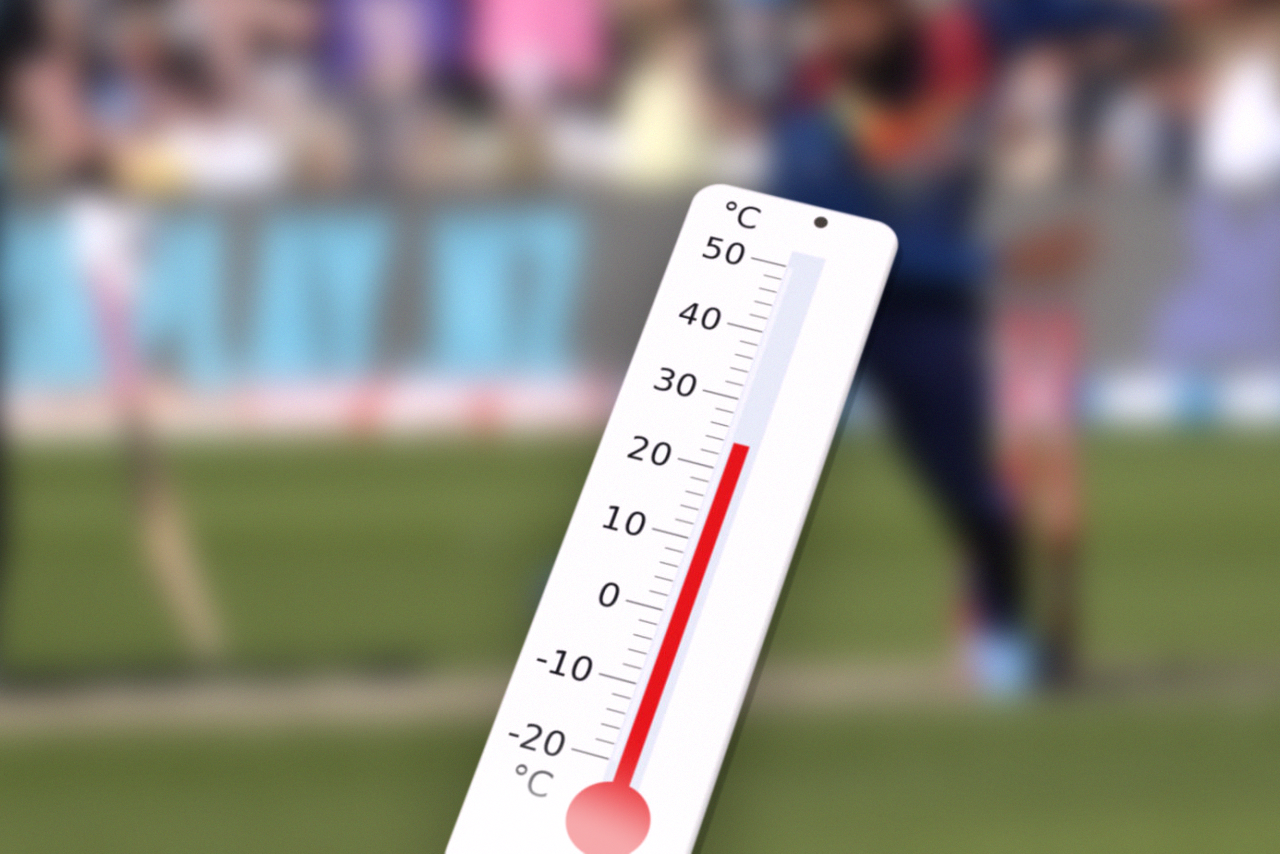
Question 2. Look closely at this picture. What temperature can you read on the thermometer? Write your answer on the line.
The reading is 24 °C
